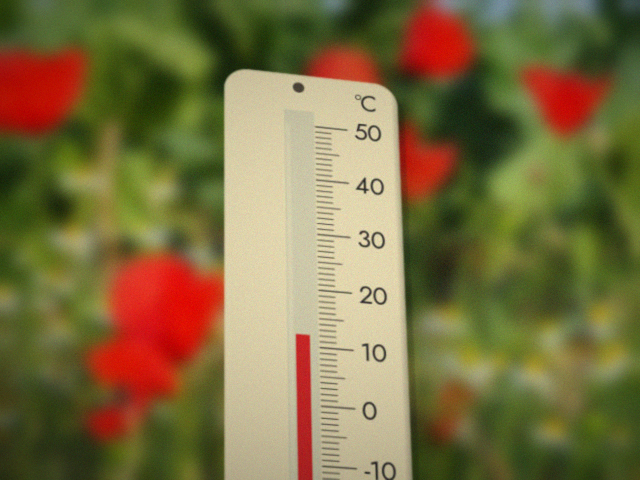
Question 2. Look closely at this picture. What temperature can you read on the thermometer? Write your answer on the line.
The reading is 12 °C
